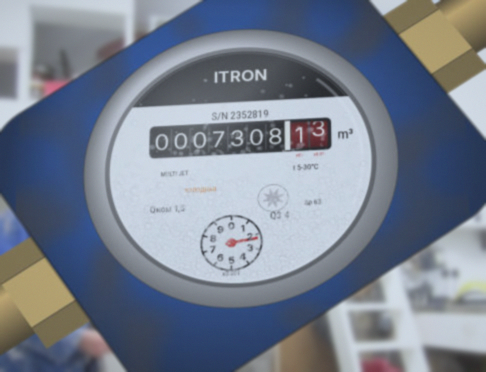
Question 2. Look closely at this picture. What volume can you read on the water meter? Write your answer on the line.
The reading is 7308.132 m³
